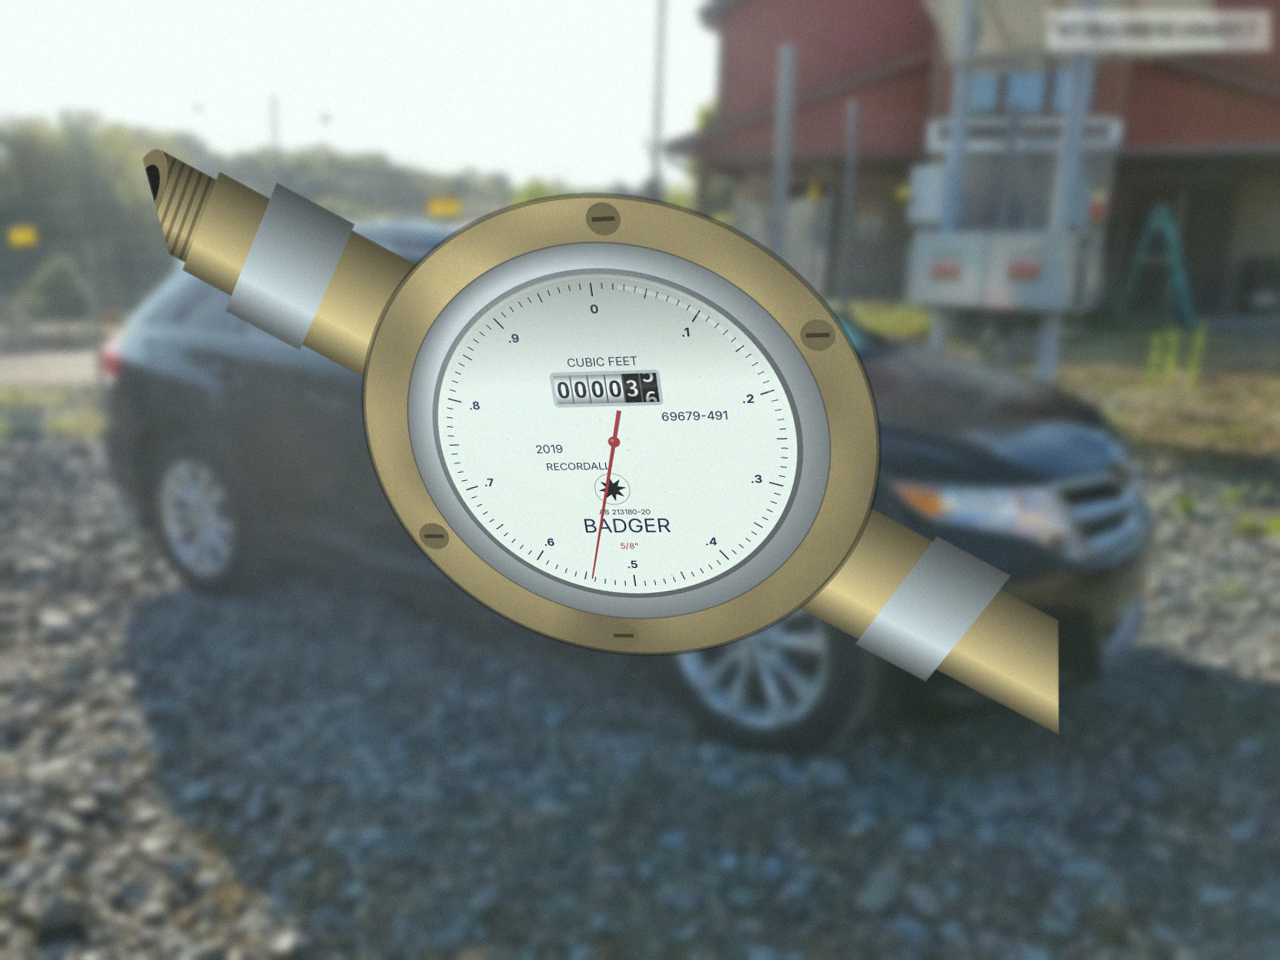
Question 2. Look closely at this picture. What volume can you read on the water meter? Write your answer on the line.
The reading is 35.54 ft³
